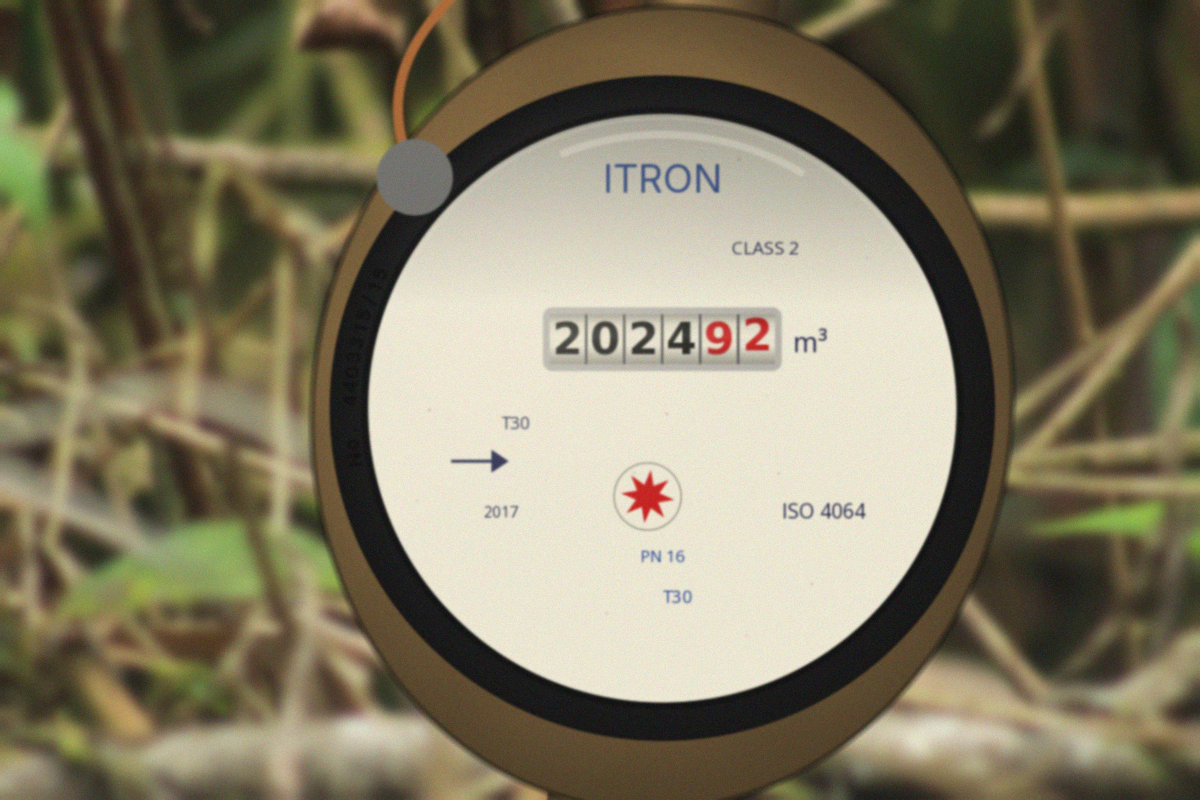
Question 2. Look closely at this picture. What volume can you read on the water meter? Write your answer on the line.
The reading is 2024.92 m³
